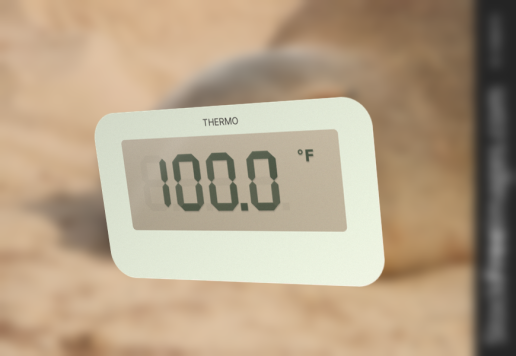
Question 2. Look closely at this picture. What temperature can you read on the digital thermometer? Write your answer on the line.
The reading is 100.0 °F
